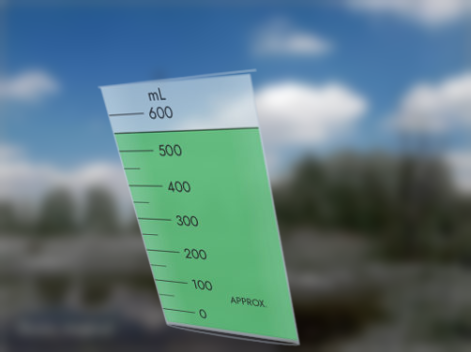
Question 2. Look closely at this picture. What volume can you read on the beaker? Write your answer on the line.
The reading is 550 mL
